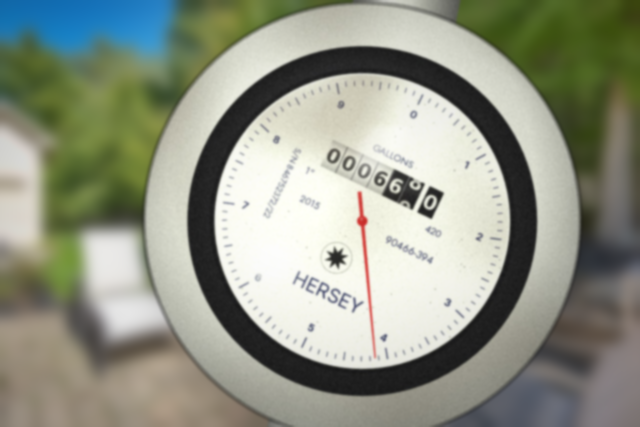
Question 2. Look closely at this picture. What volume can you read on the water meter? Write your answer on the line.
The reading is 6684.1 gal
